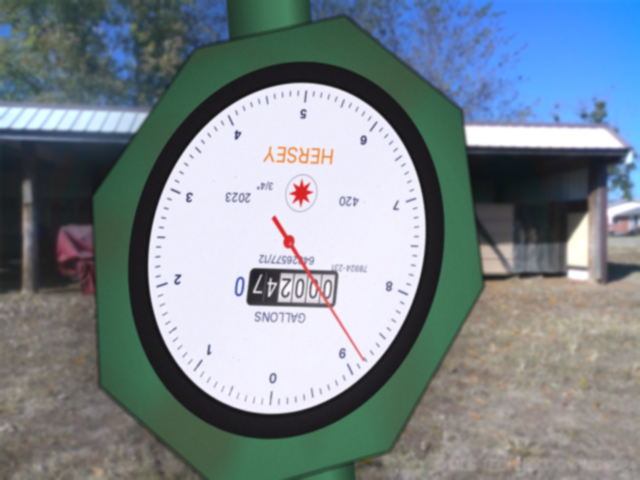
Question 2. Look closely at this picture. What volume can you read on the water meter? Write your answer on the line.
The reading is 2468.8 gal
